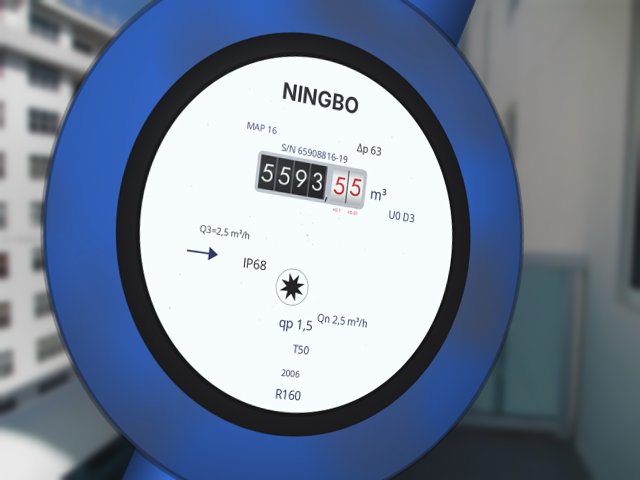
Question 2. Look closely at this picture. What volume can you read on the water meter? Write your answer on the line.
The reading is 5593.55 m³
